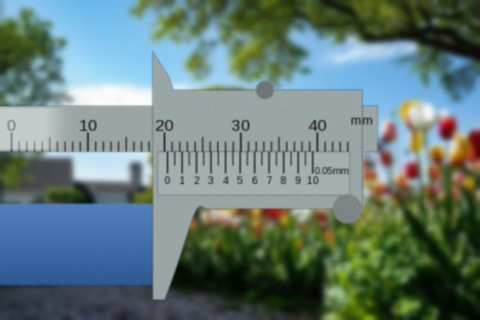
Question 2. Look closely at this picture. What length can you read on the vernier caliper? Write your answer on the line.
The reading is 20.4 mm
